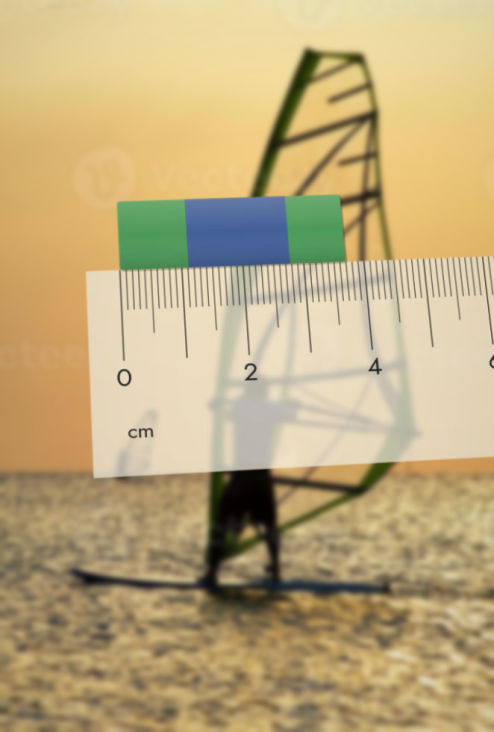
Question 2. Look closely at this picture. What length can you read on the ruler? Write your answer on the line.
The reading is 3.7 cm
